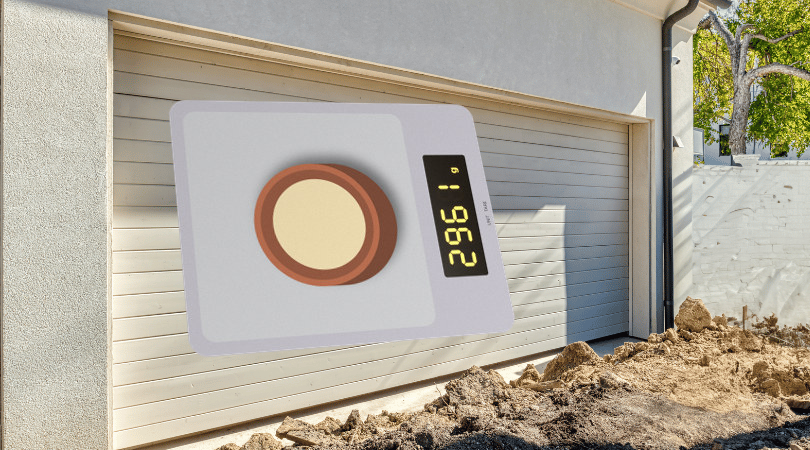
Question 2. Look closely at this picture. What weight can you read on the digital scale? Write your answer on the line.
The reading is 2961 g
